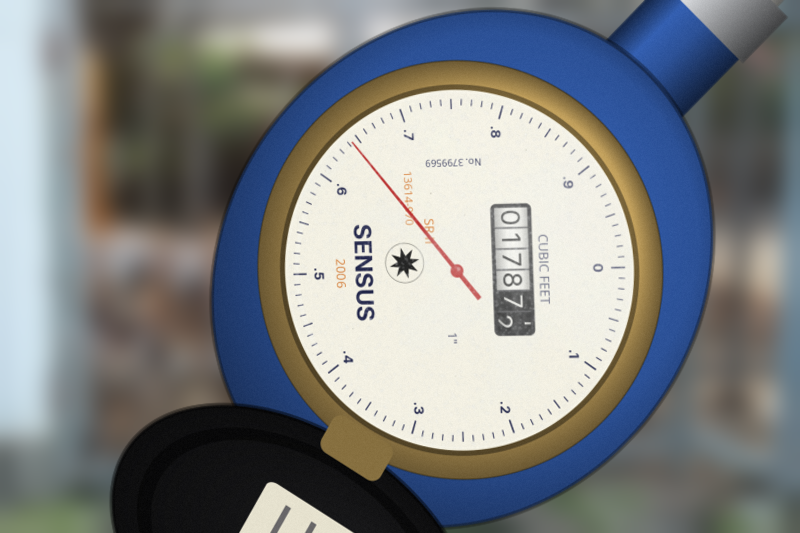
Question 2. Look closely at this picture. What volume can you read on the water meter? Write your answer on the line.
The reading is 17871.64 ft³
